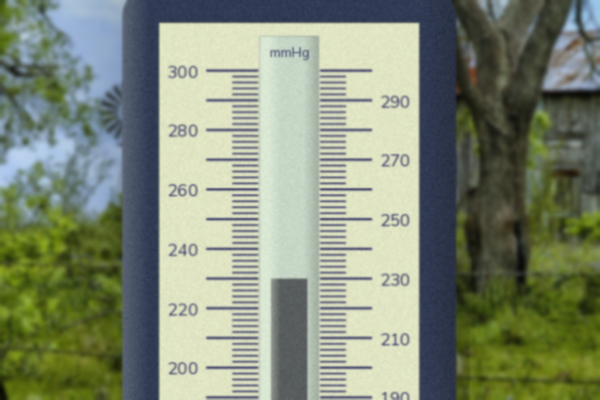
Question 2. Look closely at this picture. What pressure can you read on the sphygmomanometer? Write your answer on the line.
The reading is 230 mmHg
